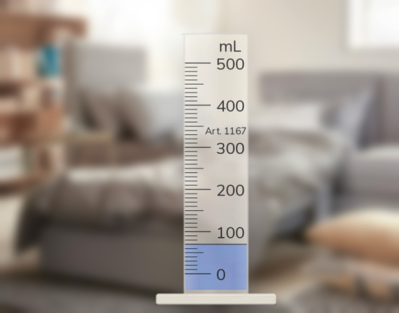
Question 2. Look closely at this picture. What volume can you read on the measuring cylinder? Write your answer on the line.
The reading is 70 mL
